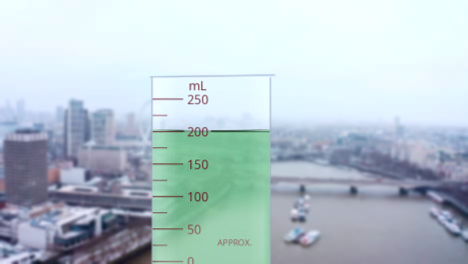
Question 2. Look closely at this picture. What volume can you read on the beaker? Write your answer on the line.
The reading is 200 mL
